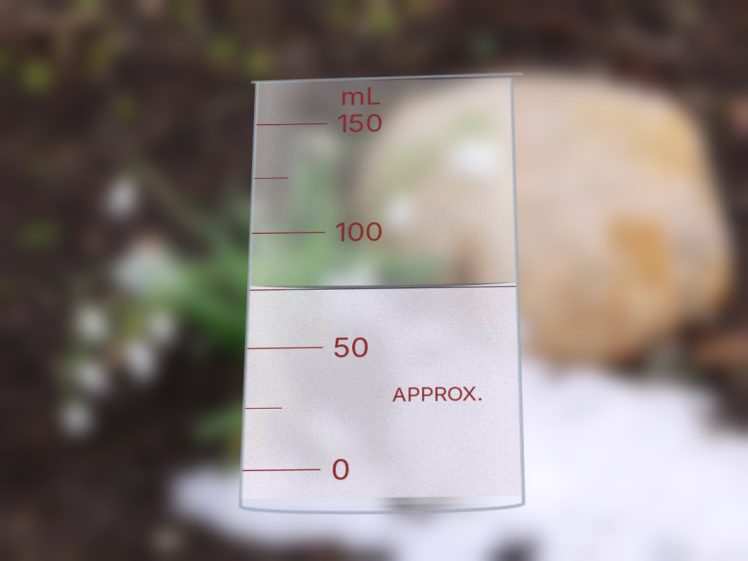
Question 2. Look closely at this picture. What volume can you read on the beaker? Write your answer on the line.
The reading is 75 mL
